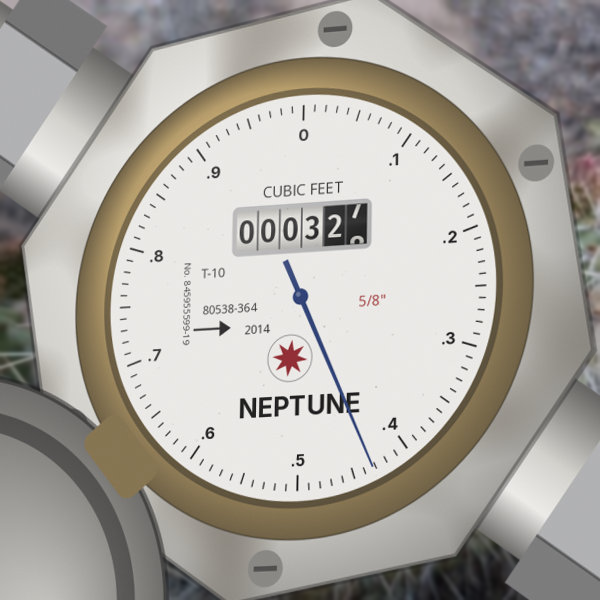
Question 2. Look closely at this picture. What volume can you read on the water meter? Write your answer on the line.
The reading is 327.43 ft³
